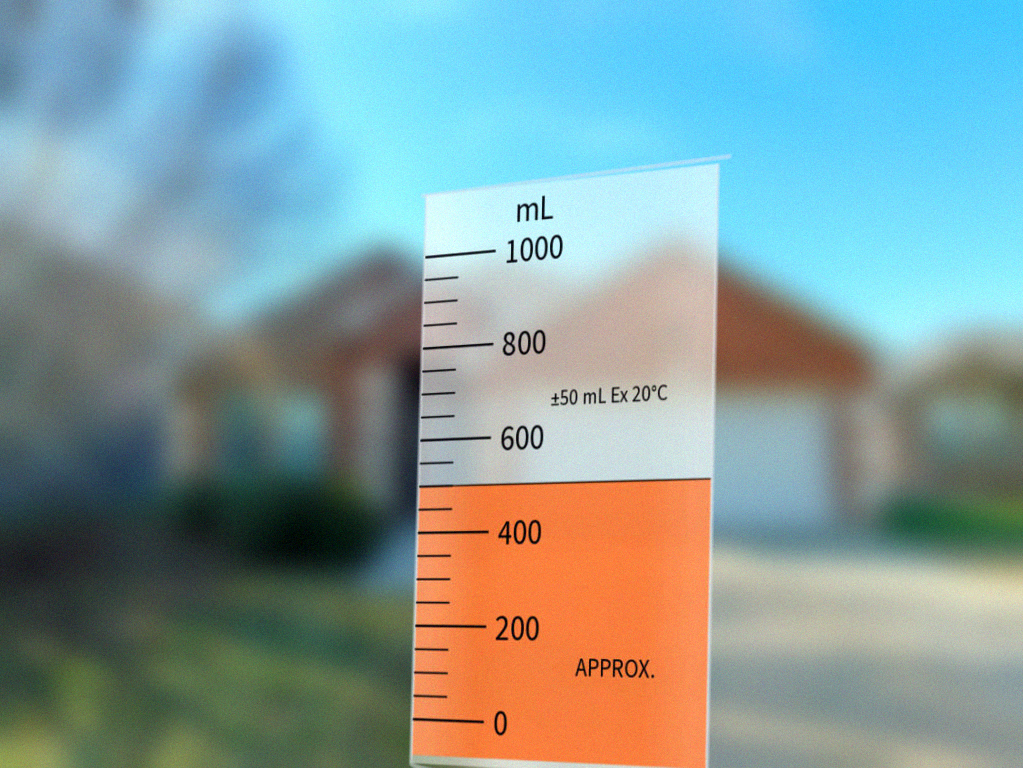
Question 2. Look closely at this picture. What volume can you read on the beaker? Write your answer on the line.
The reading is 500 mL
